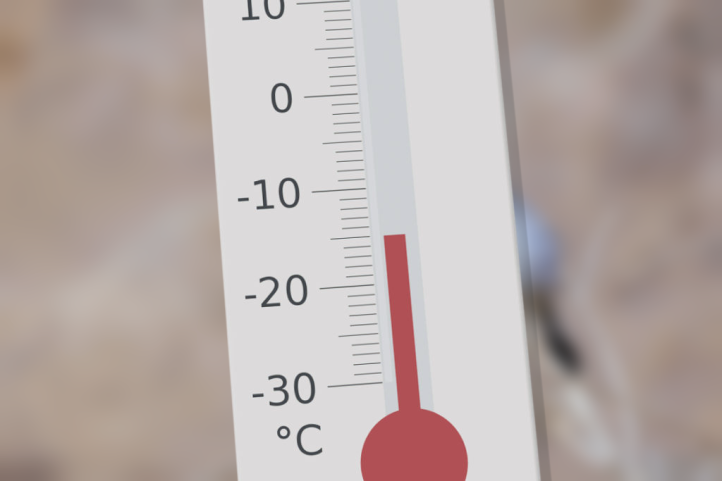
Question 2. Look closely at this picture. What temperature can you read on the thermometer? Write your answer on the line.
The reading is -15 °C
